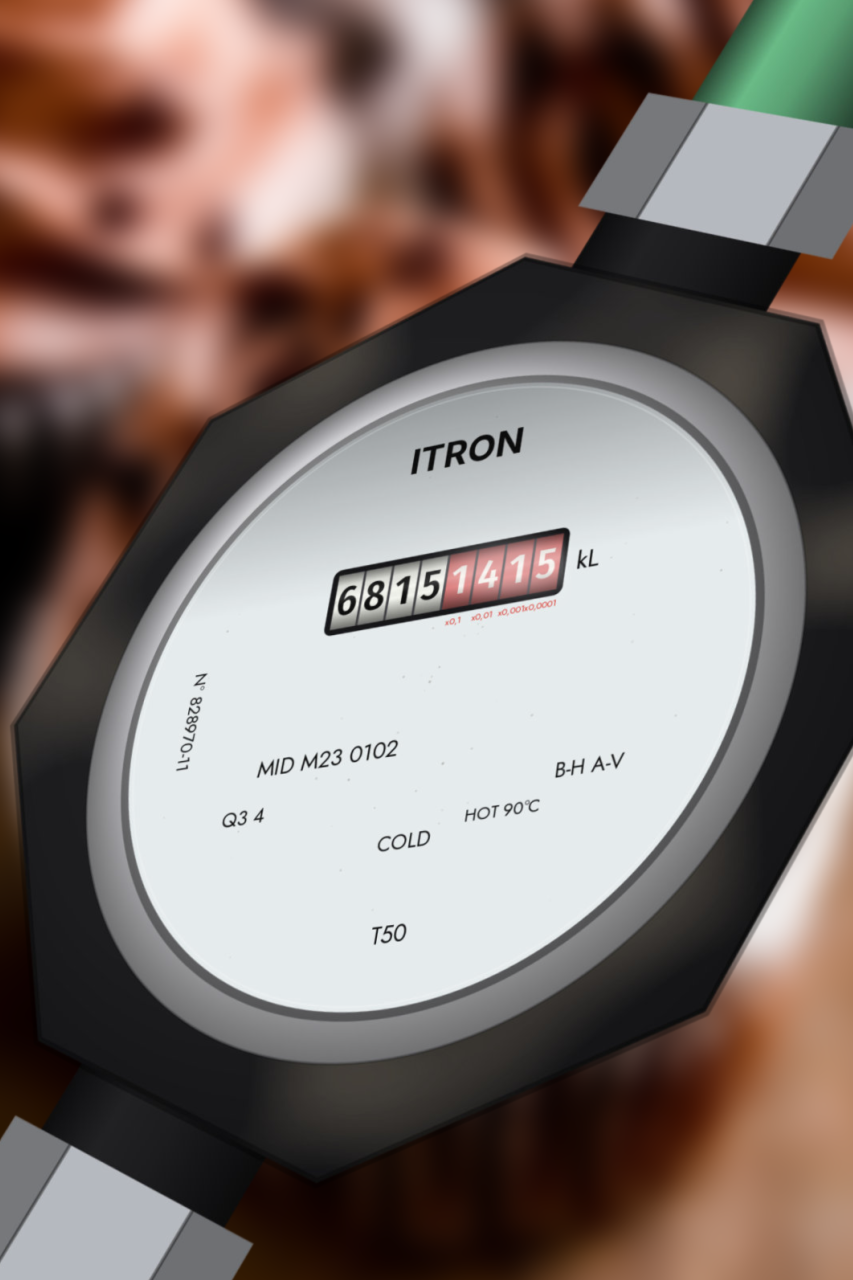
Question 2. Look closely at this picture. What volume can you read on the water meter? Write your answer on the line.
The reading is 6815.1415 kL
